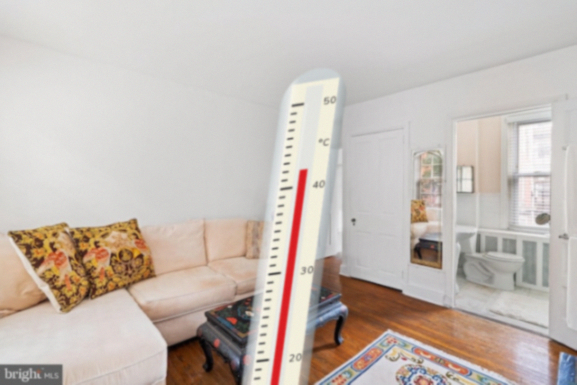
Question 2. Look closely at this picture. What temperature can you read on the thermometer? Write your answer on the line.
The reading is 42 °C
